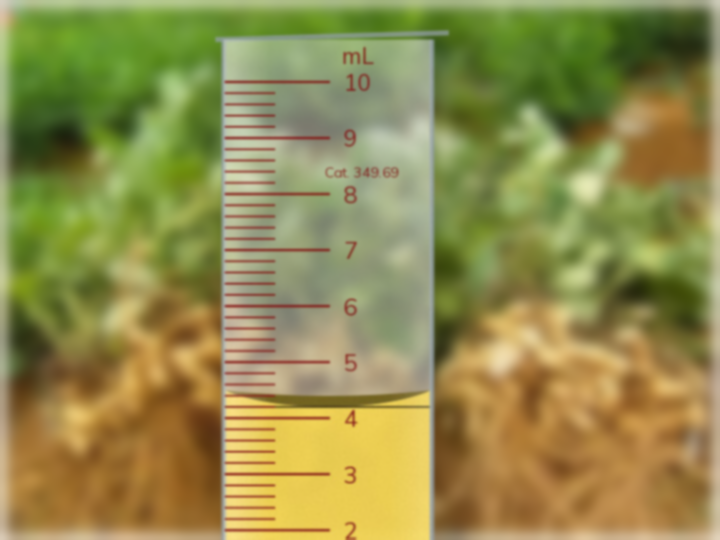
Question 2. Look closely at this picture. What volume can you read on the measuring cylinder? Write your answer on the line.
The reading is 4.2 mL
